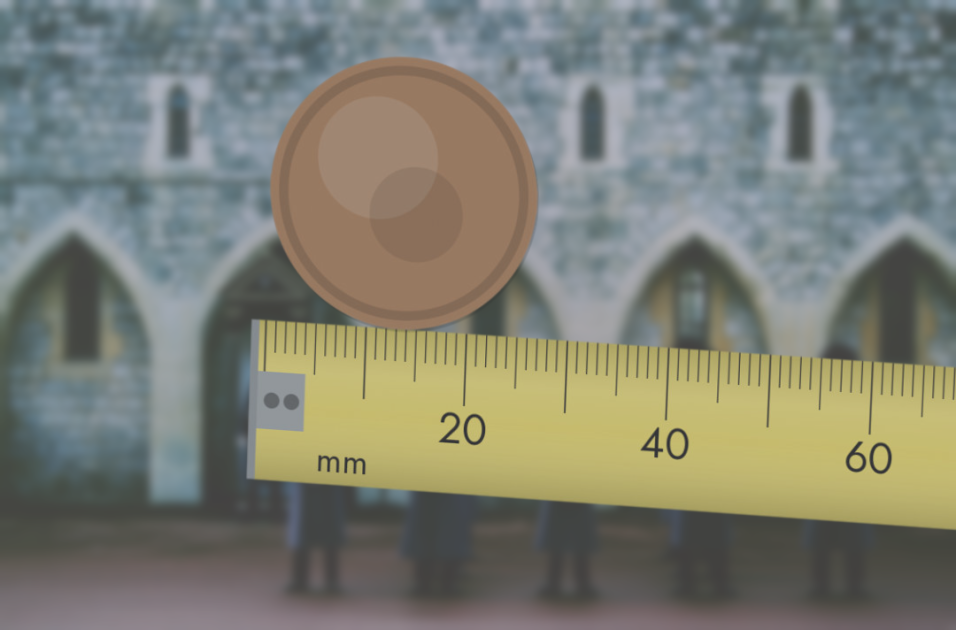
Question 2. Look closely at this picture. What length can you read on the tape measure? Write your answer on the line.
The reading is 26.5 mm
